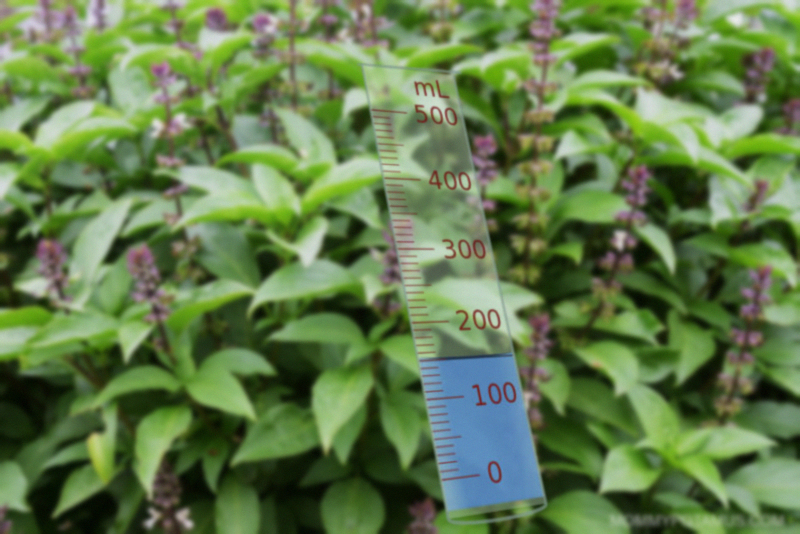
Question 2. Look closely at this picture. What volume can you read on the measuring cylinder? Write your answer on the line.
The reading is 150 mL
